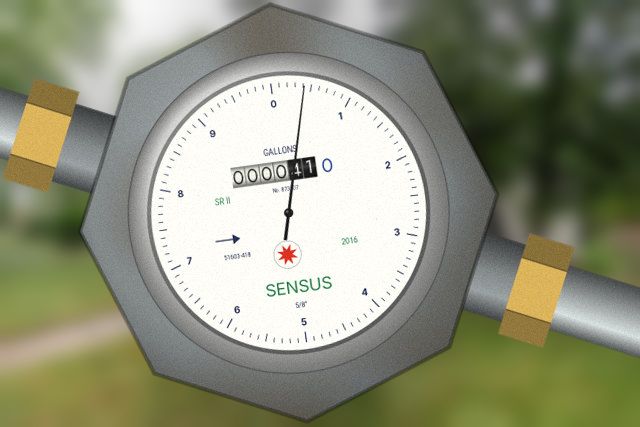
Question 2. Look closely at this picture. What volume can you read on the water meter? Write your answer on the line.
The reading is 410.4 gal
